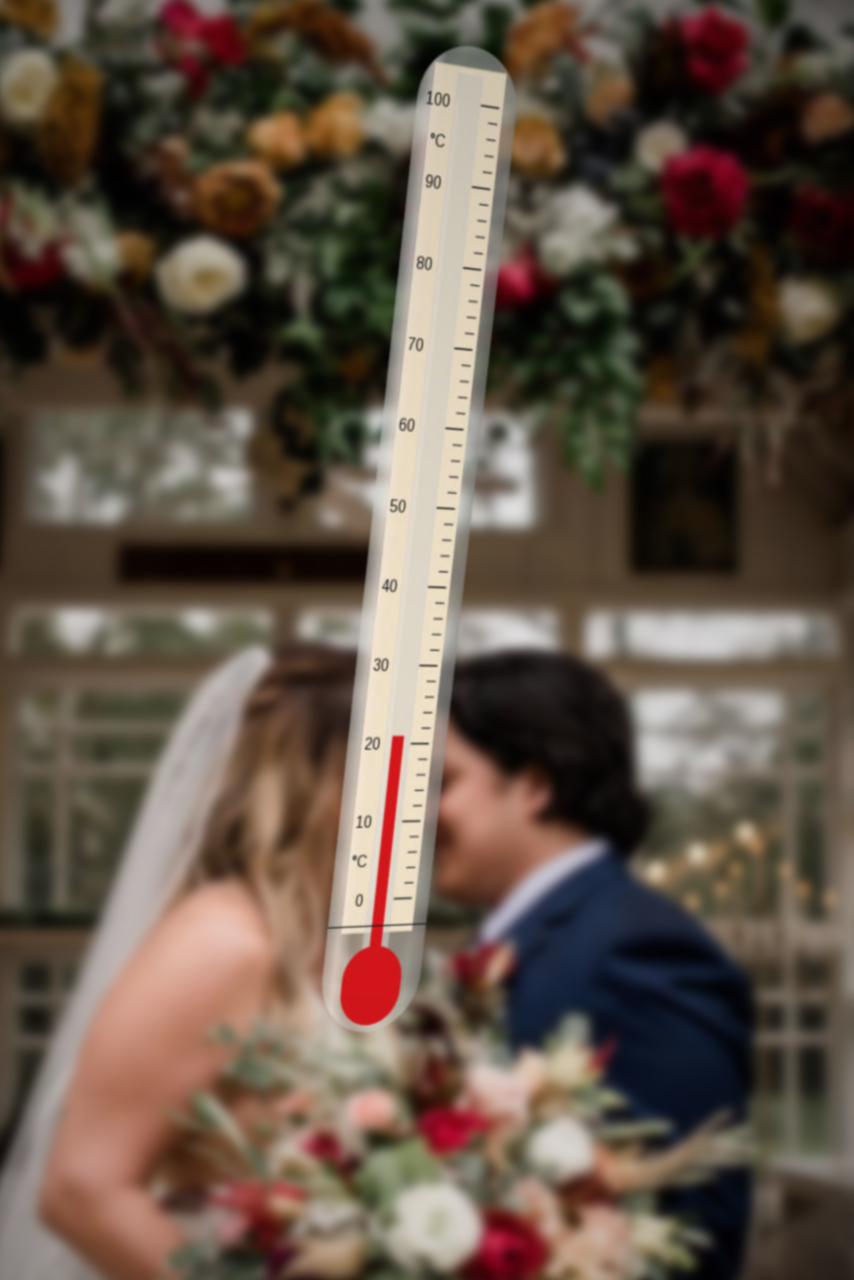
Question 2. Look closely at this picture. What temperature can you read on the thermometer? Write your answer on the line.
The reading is 21 °C
